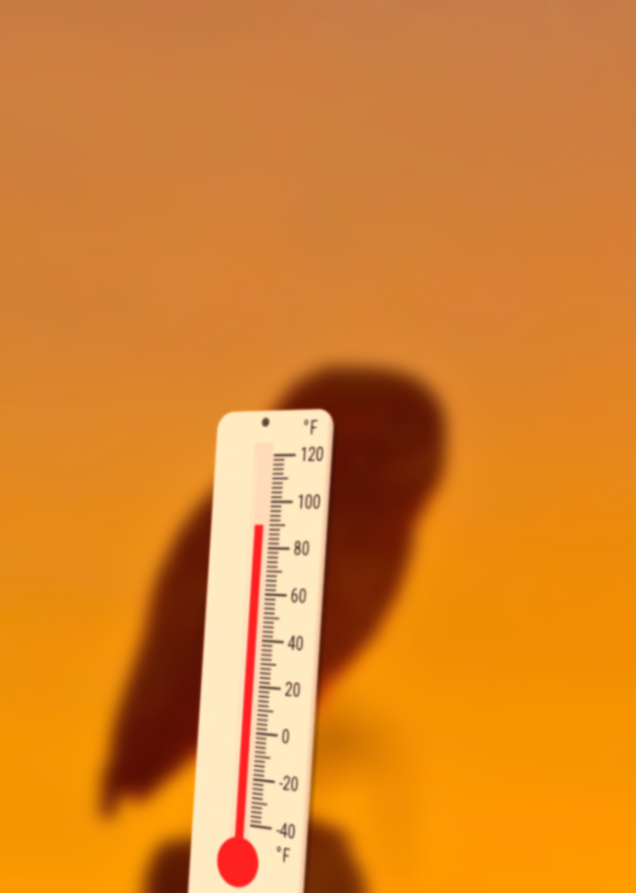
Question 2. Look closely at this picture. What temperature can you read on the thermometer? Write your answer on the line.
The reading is 90 °F
